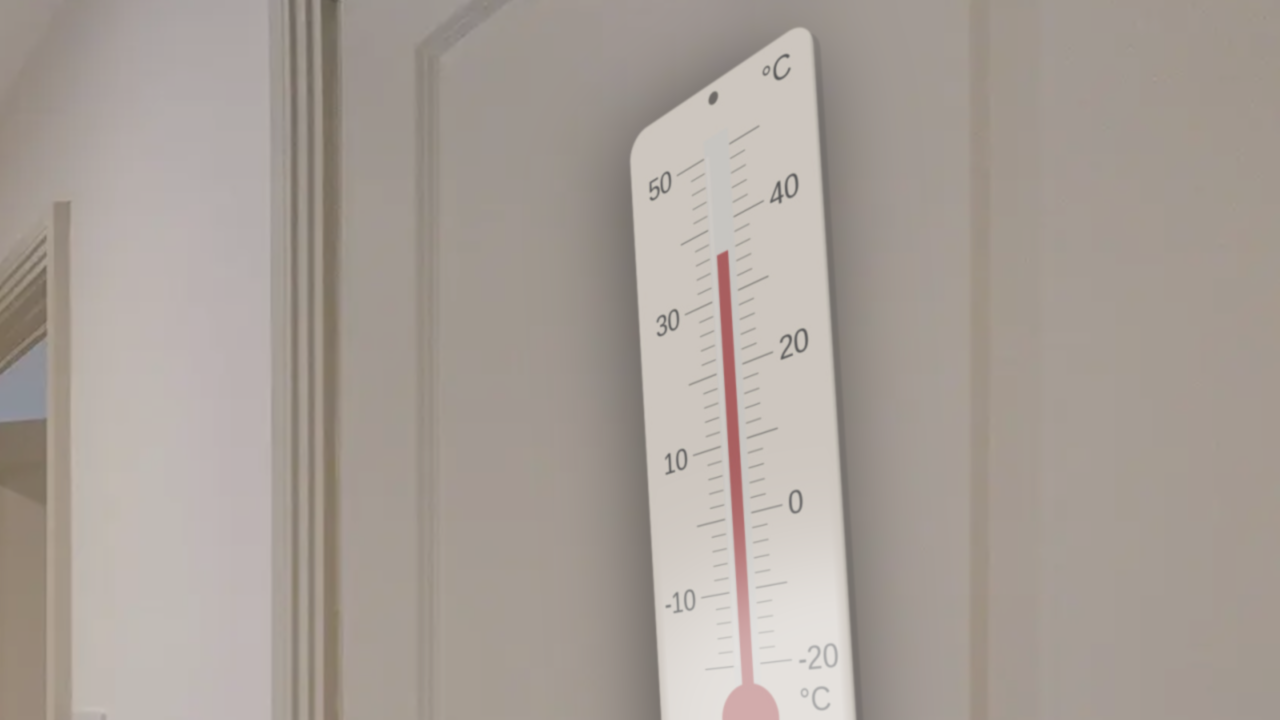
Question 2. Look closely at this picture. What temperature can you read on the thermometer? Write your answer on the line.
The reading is 36 °C
